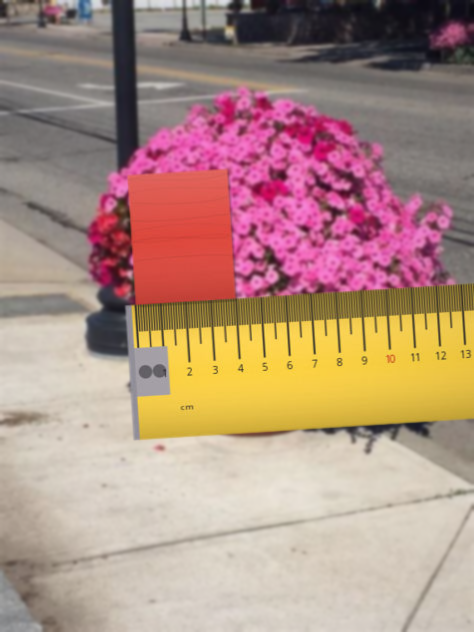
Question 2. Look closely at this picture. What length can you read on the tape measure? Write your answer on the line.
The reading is 4 cm
